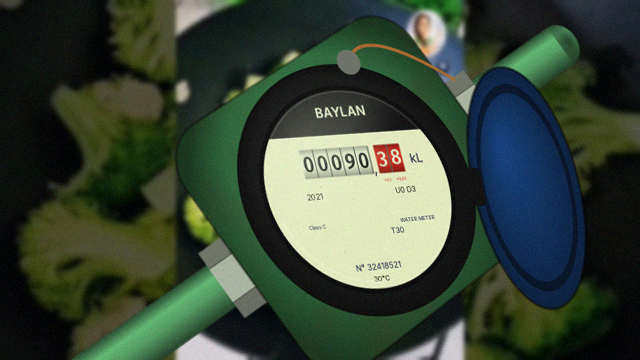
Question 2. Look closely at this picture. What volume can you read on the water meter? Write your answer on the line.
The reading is 90.38 kL
